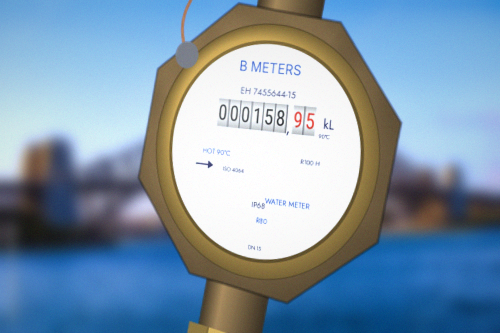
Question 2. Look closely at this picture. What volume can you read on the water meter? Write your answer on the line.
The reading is 158.95 kL
